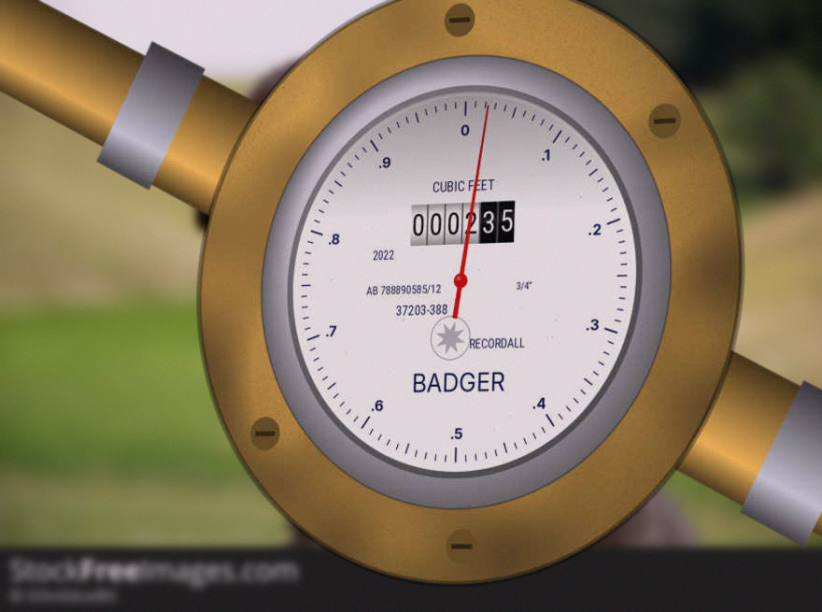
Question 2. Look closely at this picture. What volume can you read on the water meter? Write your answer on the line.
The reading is 235.02 ft³
